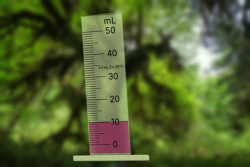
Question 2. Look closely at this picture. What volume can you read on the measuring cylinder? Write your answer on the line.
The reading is 10 mL
